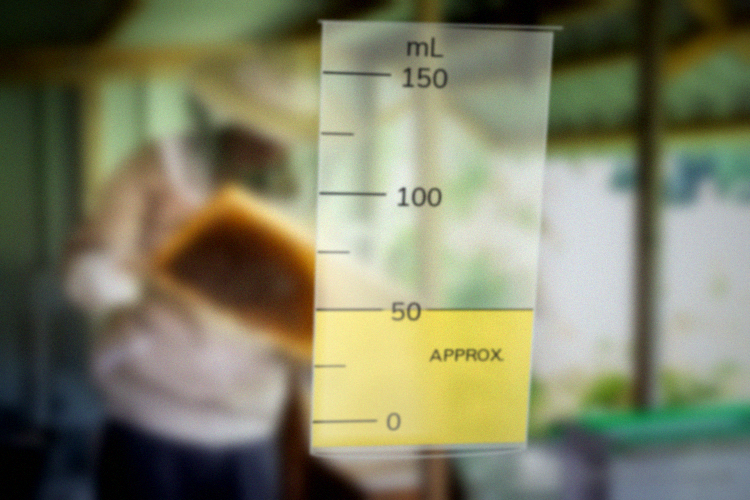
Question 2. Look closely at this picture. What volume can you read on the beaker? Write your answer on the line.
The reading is 50 mL
